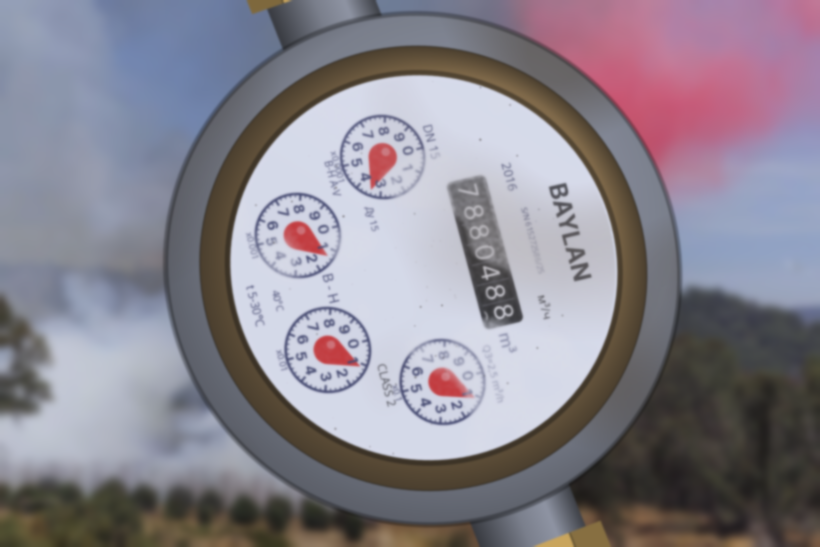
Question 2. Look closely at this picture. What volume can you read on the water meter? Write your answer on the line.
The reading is 7880488.1113 m³
